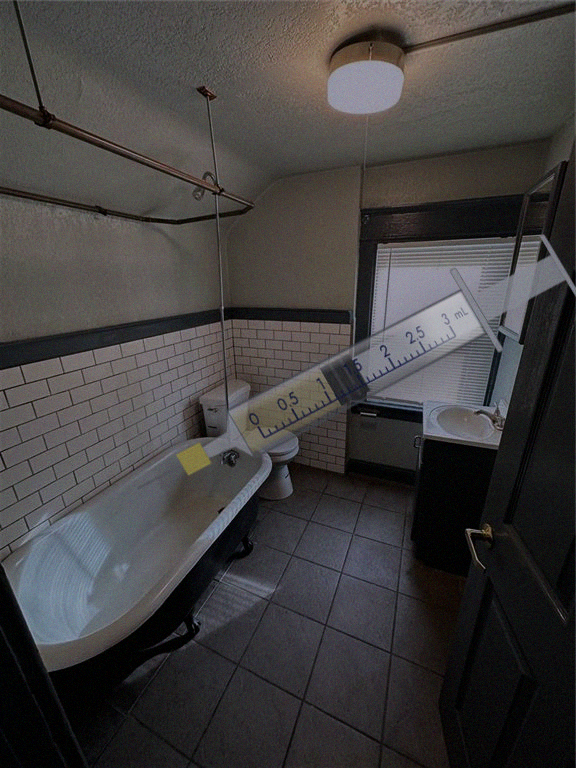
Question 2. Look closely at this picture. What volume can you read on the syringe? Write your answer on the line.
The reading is 1.1 mL
